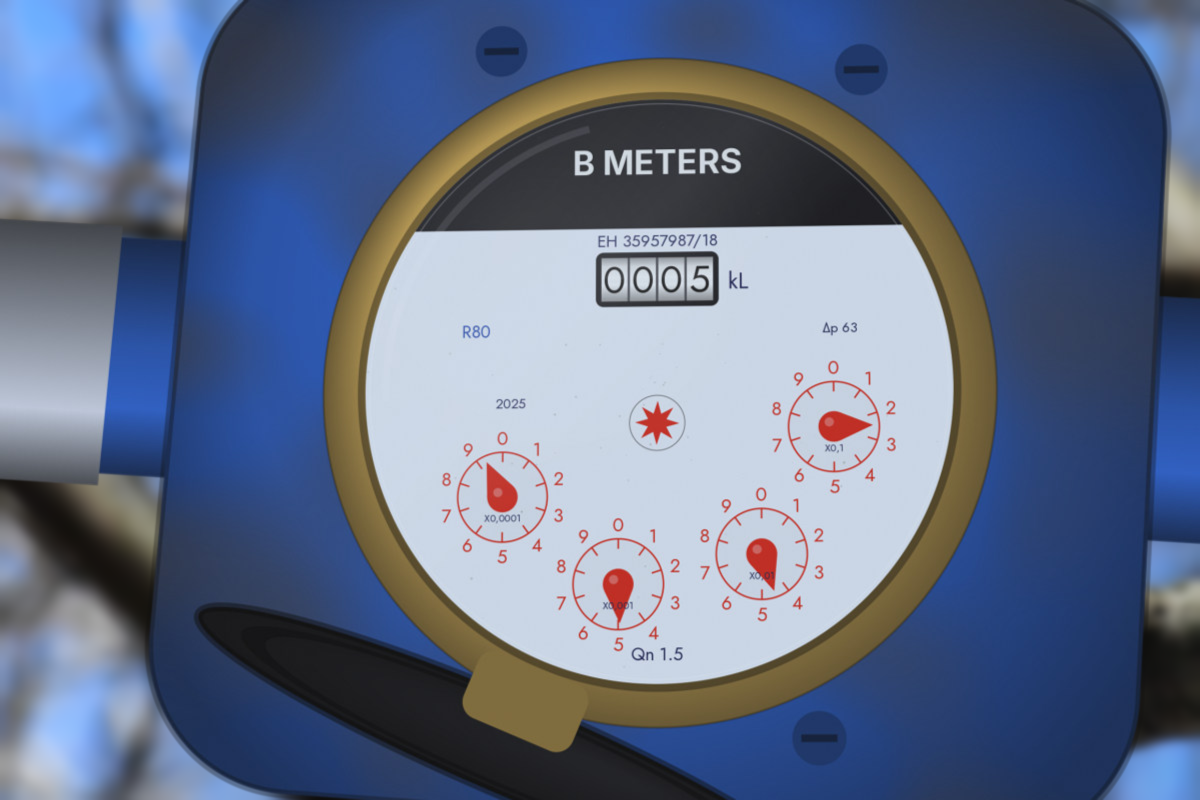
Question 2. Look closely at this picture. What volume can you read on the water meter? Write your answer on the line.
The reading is 5.2449 kL
